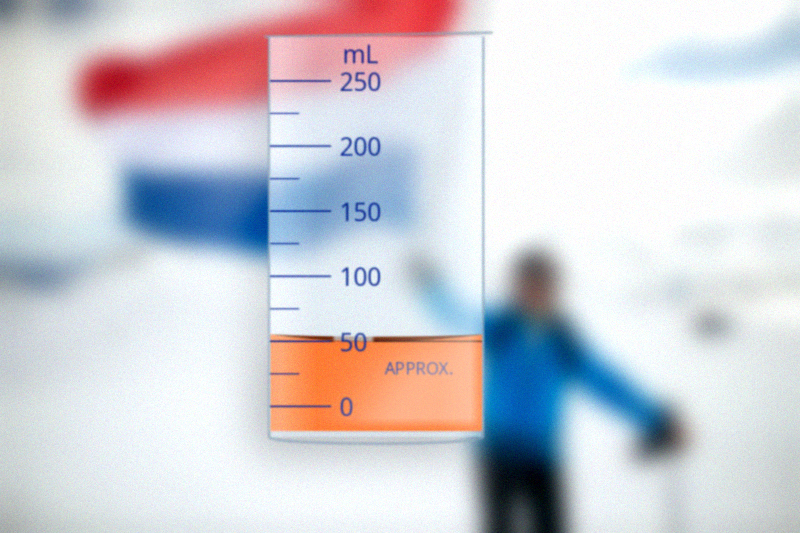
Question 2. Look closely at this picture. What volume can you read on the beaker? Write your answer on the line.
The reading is 50 mL
